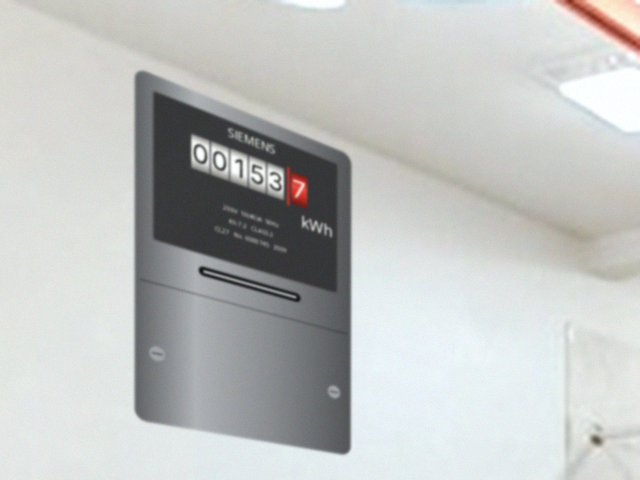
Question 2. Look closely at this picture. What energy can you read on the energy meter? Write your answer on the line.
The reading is 153.7 kWh
